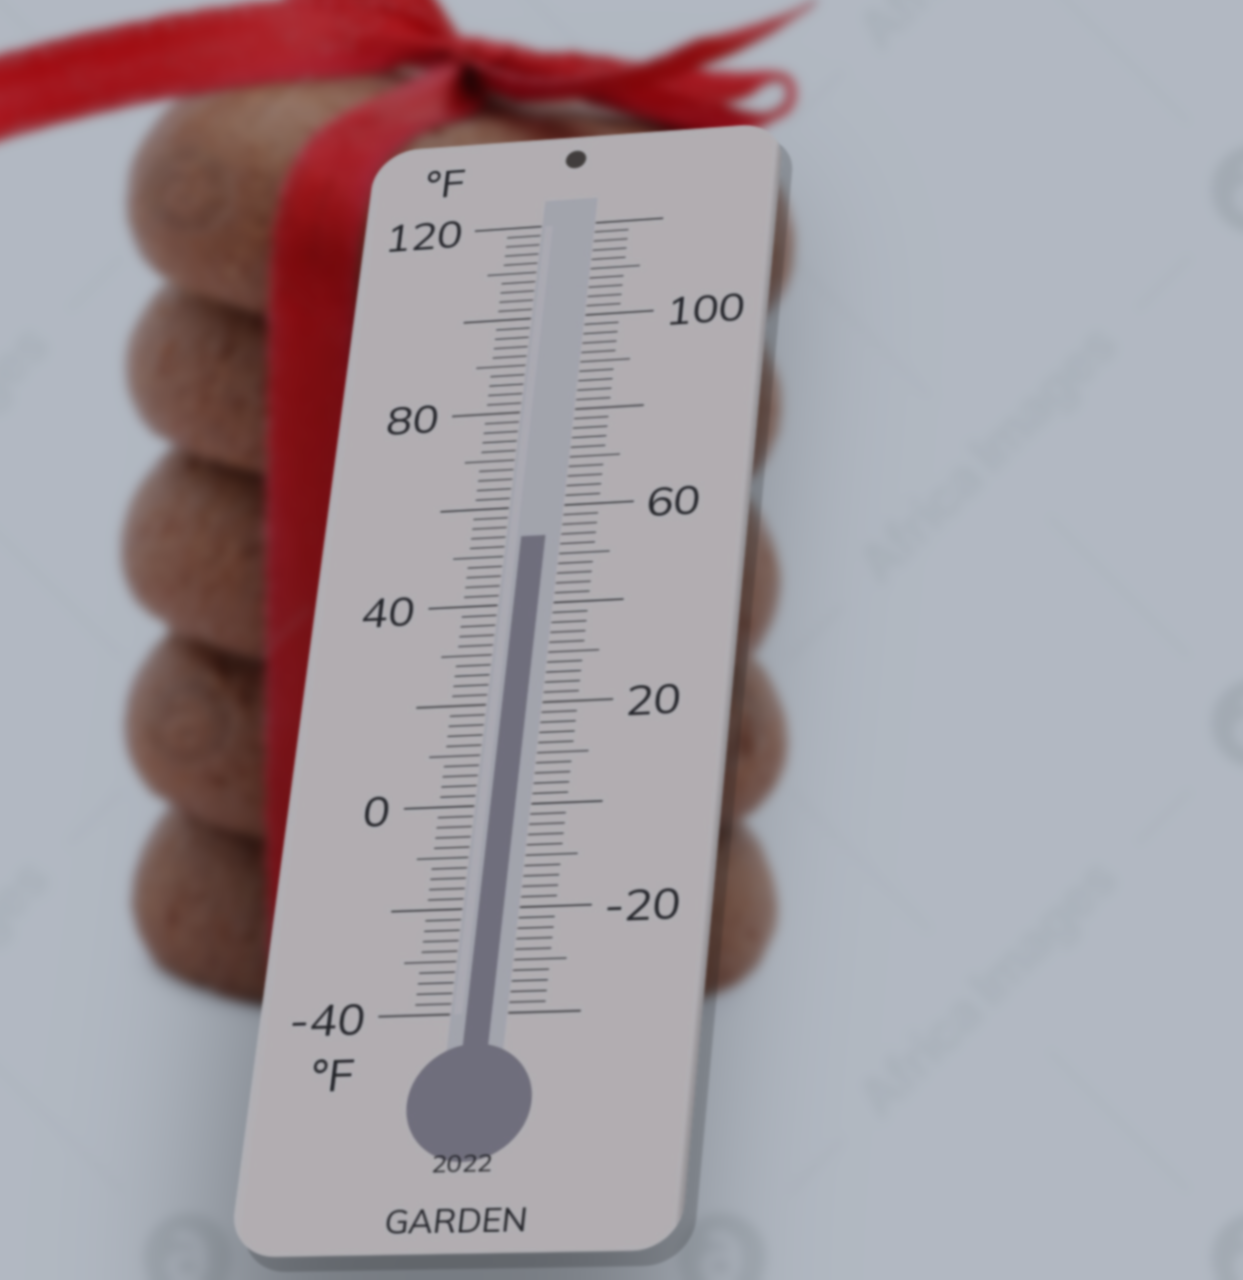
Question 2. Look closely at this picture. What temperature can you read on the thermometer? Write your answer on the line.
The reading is 54 °F
